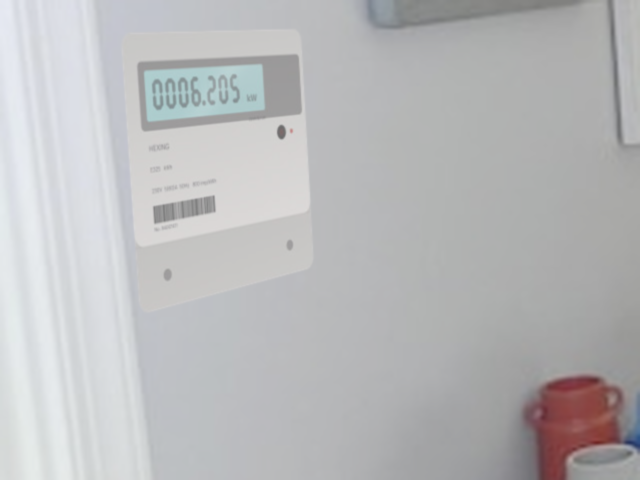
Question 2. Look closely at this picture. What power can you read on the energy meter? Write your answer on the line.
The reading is 6.205 kW
